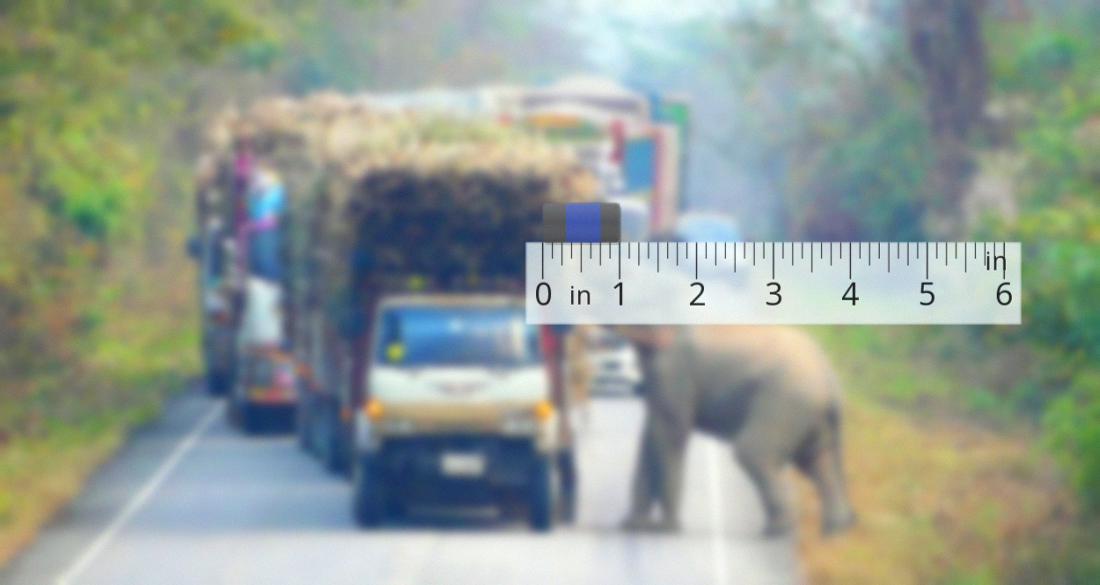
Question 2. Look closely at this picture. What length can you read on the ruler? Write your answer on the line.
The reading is 1 in
